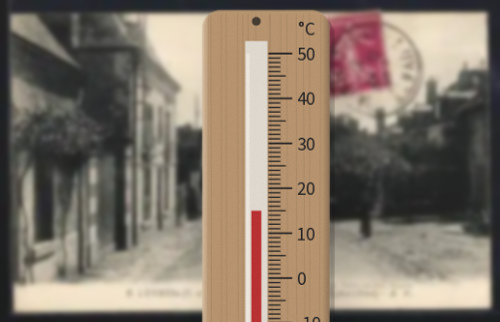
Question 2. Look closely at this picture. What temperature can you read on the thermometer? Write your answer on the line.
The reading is 15 °C
